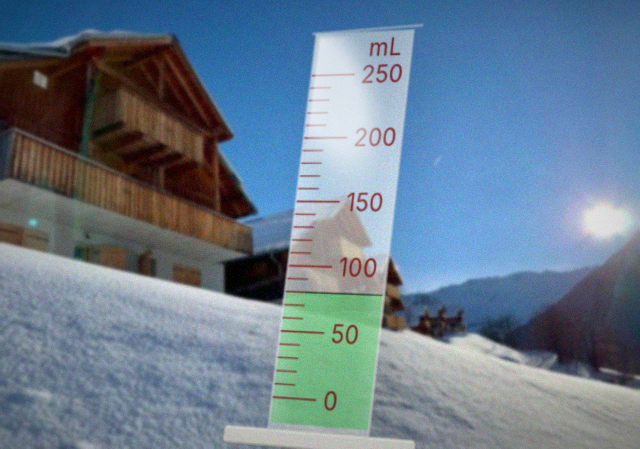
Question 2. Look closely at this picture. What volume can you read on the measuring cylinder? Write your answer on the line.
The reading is 80 mL
